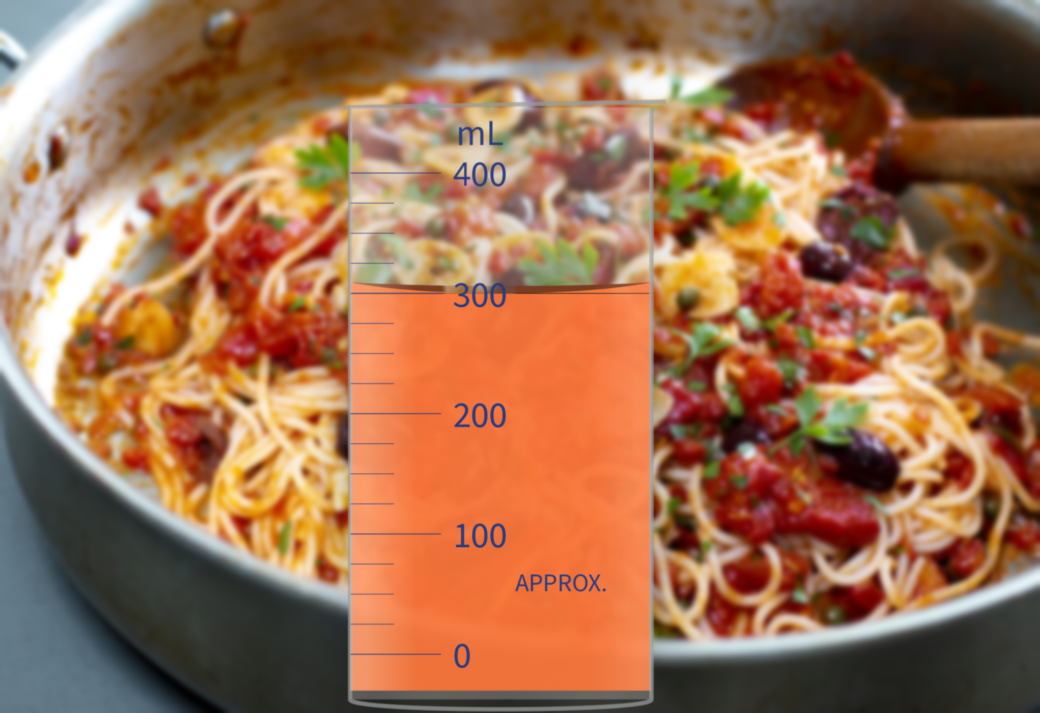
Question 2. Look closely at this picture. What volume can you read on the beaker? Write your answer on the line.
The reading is 300 mL
